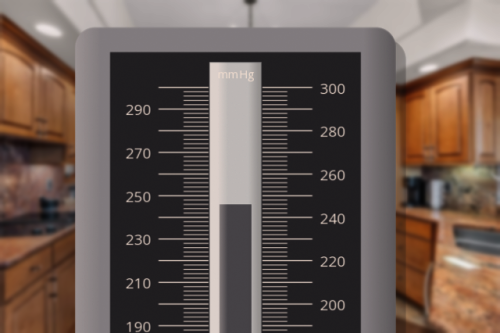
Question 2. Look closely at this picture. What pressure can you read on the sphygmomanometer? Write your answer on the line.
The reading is 246 mmHg
